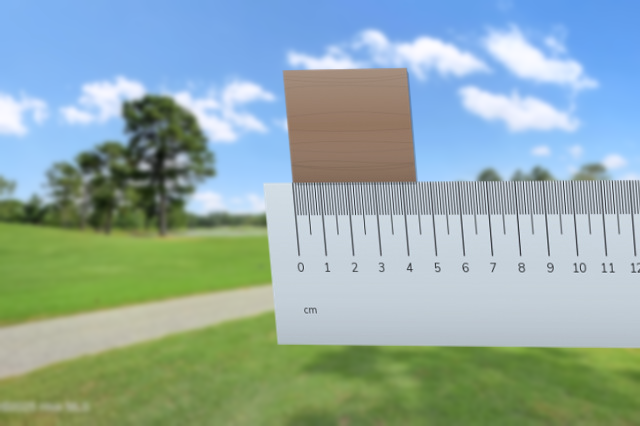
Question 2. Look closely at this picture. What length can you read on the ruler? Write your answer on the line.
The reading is 4.5 cm
